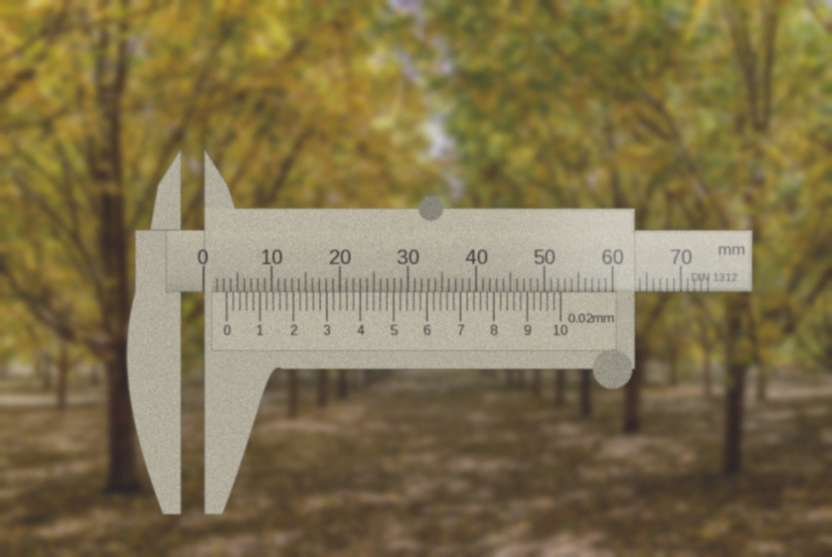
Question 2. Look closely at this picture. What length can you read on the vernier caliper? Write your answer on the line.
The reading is 3.4 mm
